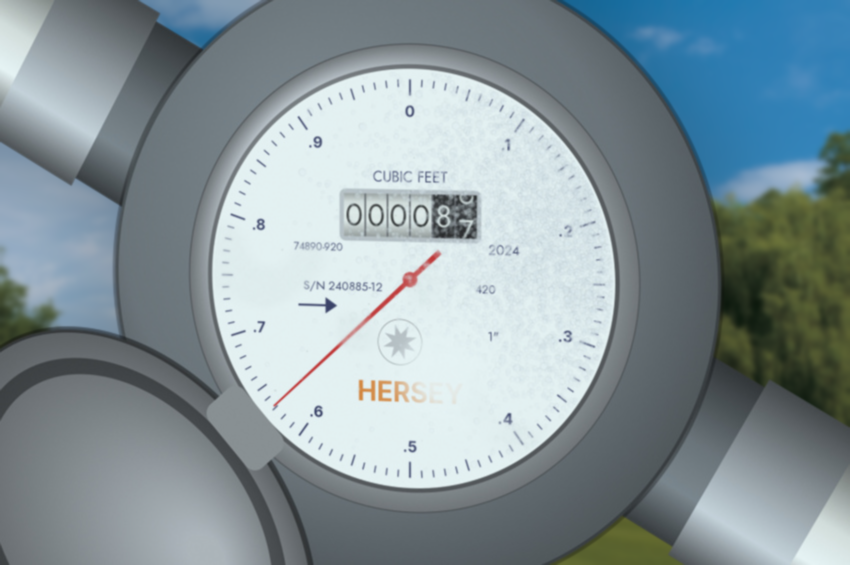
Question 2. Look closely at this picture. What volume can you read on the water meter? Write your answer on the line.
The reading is 86.63 ft³
